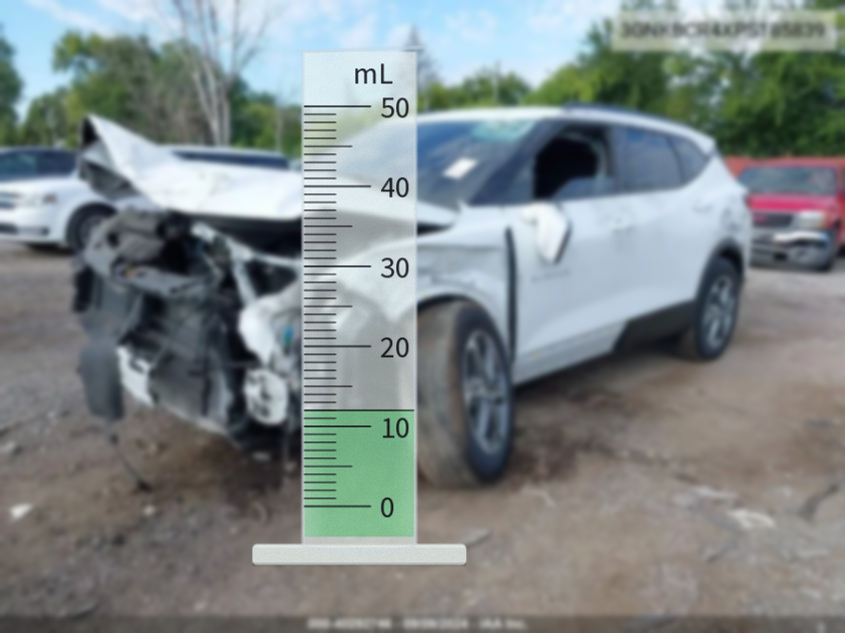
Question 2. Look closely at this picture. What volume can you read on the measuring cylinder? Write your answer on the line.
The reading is 12 mL
